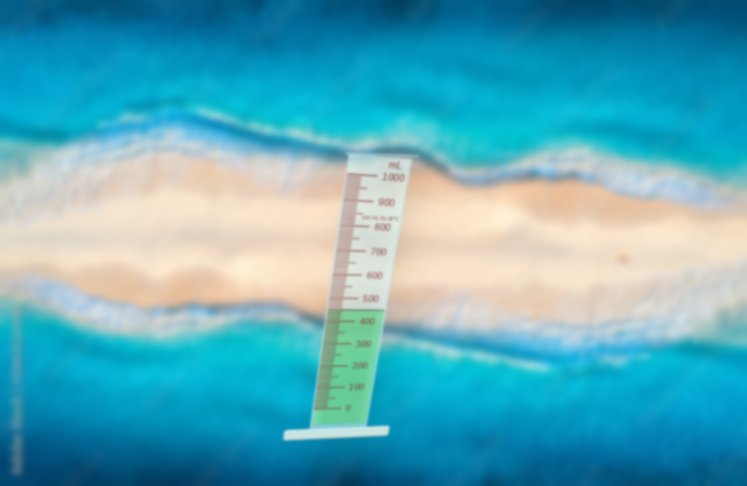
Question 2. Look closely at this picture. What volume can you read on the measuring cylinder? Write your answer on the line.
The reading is 450 mL
